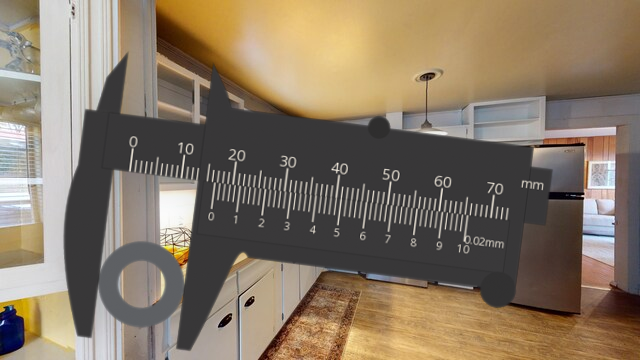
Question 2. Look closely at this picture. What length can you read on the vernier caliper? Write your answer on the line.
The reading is 16.5 mm
